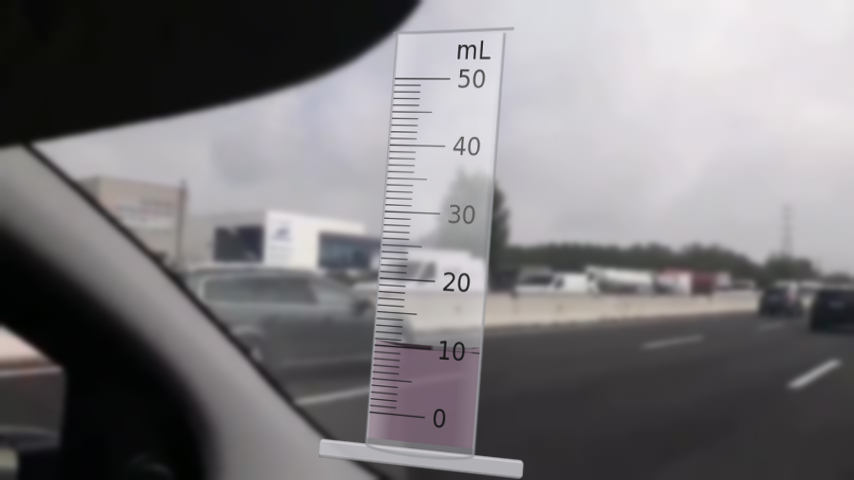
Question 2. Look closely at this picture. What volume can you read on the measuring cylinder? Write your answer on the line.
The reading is 10 mL
